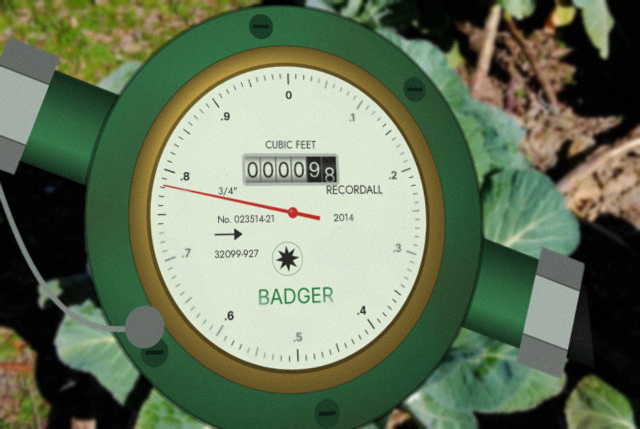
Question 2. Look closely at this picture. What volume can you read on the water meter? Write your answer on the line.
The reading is 97.78 ft³
